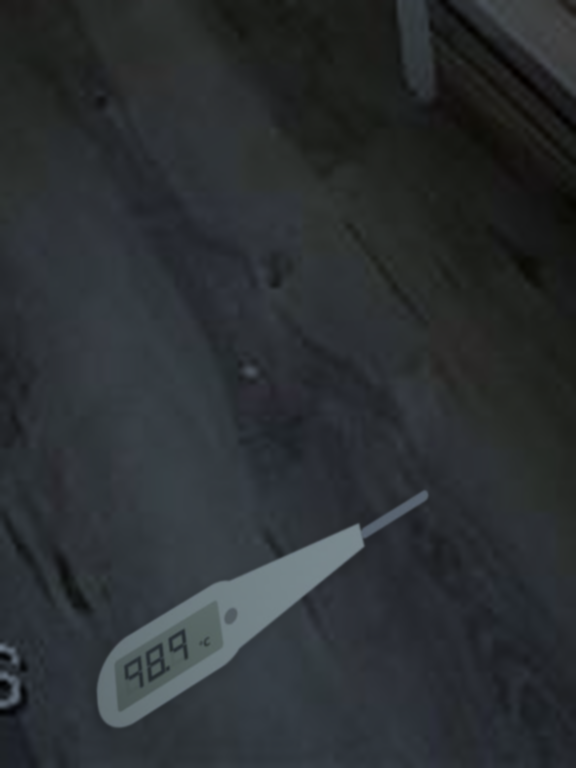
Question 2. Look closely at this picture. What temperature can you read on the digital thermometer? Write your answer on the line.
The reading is 98.9 °C
